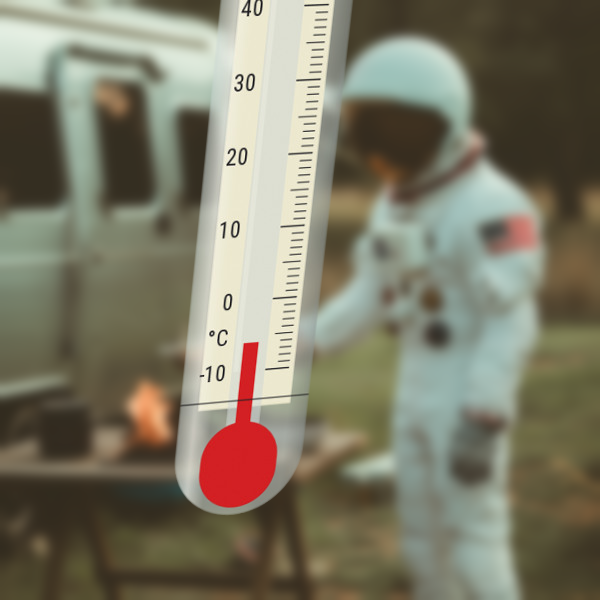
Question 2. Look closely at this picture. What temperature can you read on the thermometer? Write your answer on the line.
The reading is -6 °C
